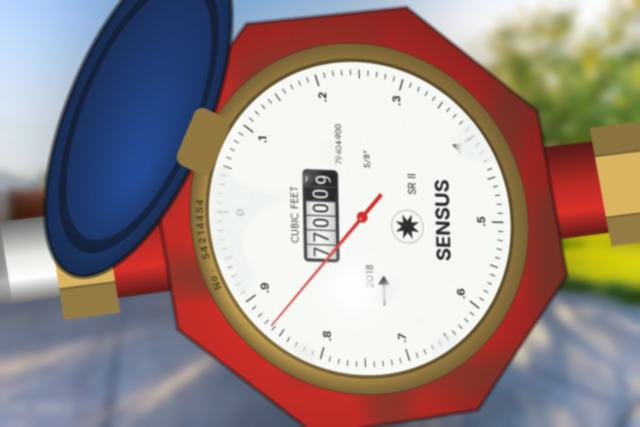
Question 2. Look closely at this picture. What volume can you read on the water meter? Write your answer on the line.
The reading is 770008.86 ft³
